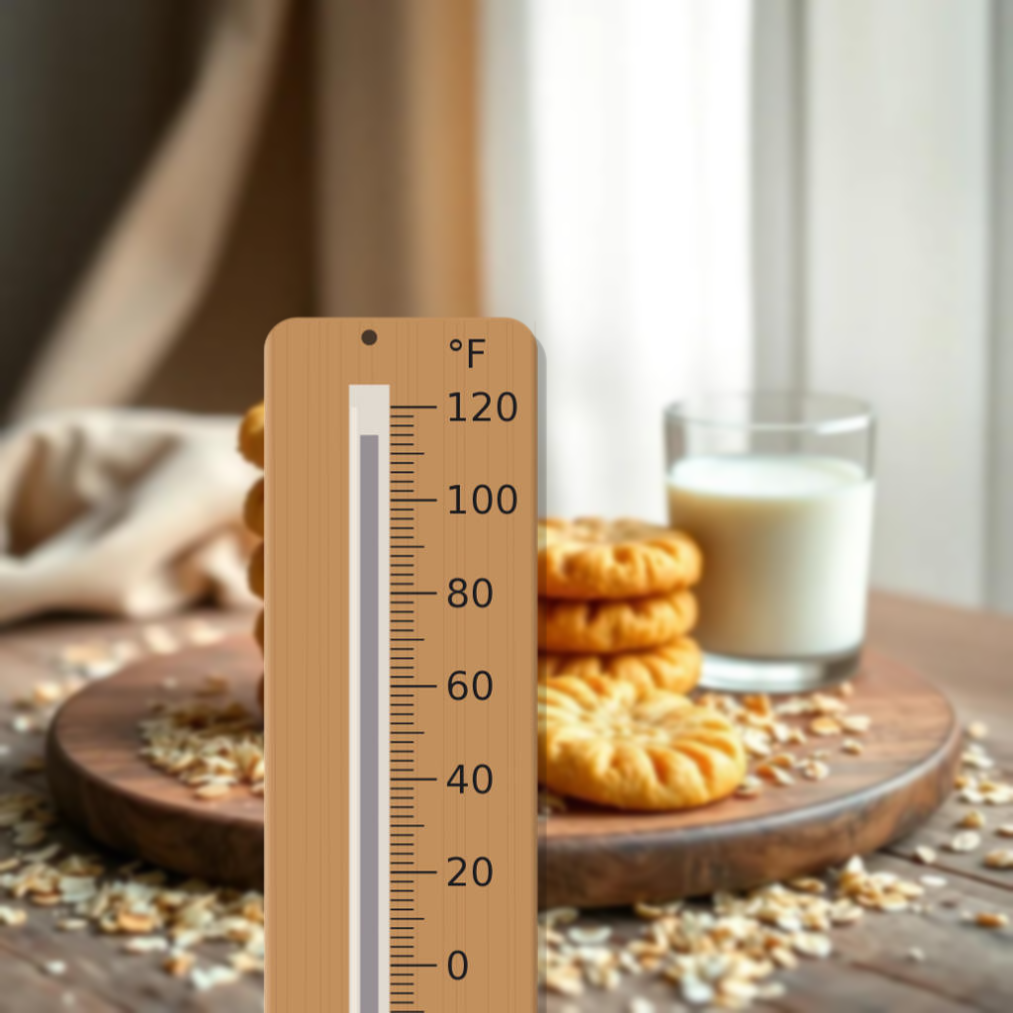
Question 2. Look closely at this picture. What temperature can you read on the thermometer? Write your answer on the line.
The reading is 114 °F
